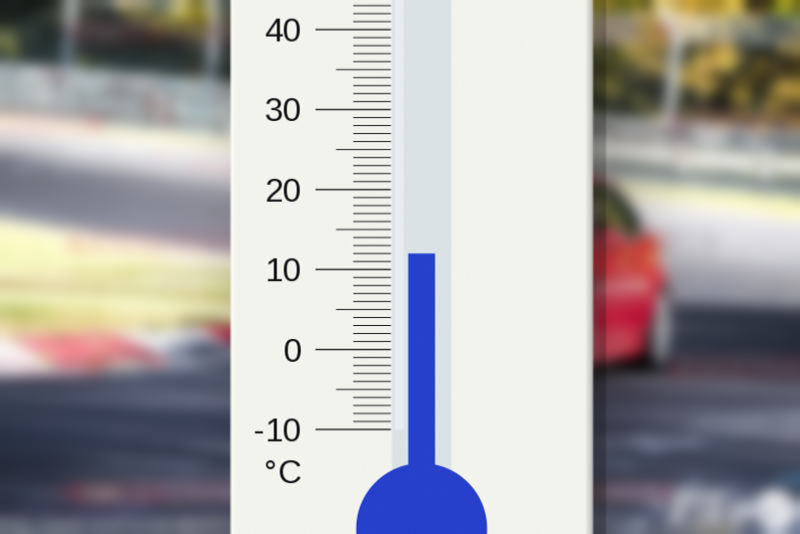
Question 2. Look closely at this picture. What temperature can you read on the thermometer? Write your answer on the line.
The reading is 12 °C
